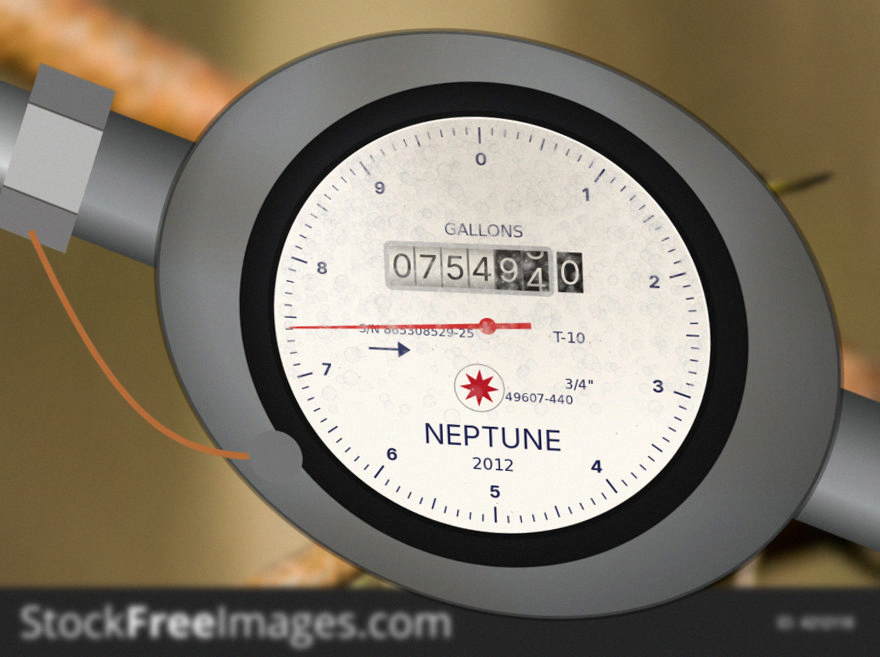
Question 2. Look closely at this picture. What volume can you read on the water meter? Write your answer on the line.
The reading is 754937.4 gal
